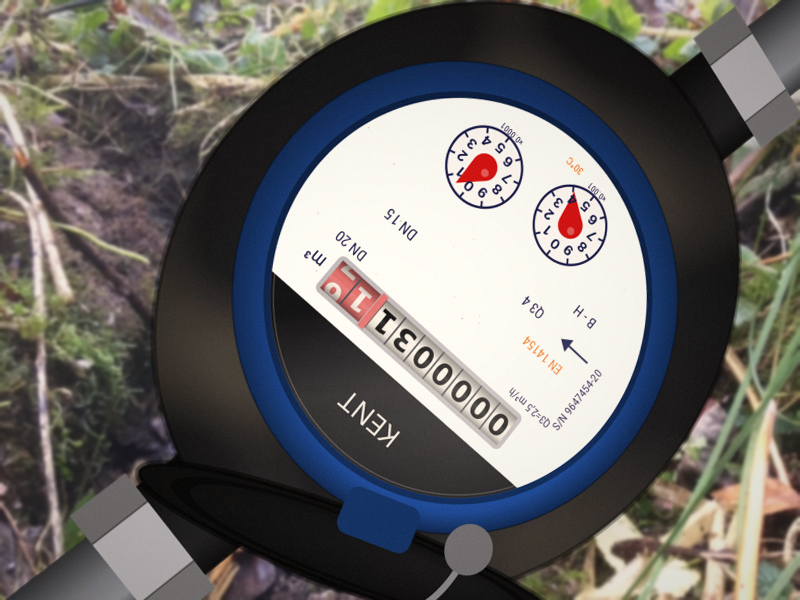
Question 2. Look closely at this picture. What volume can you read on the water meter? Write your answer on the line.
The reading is 31.1640 m³
